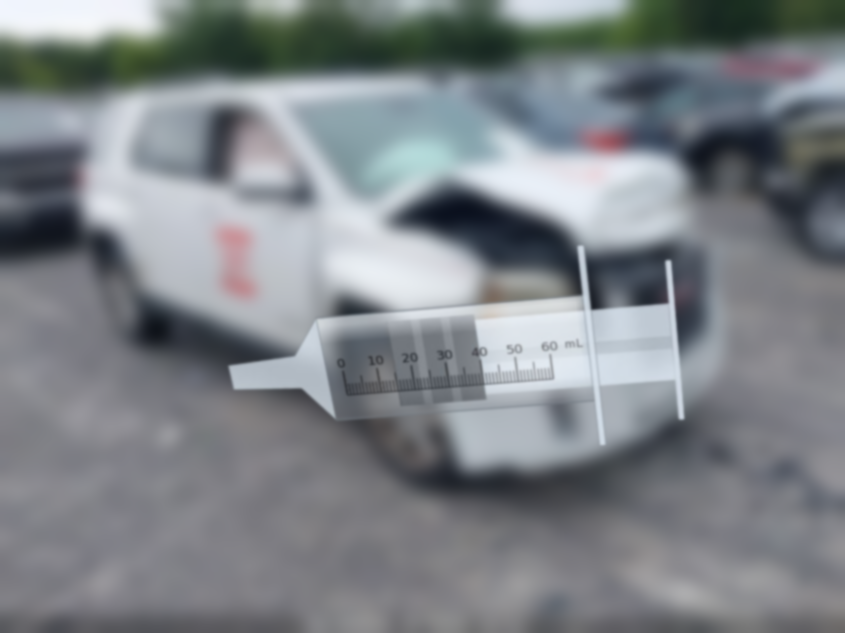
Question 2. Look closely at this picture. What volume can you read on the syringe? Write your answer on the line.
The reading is 15 mL
